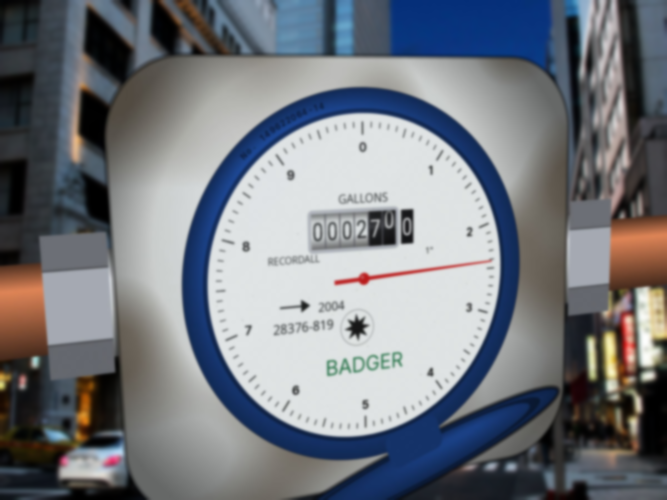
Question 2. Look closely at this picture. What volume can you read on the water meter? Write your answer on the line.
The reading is 2702.4 gal
